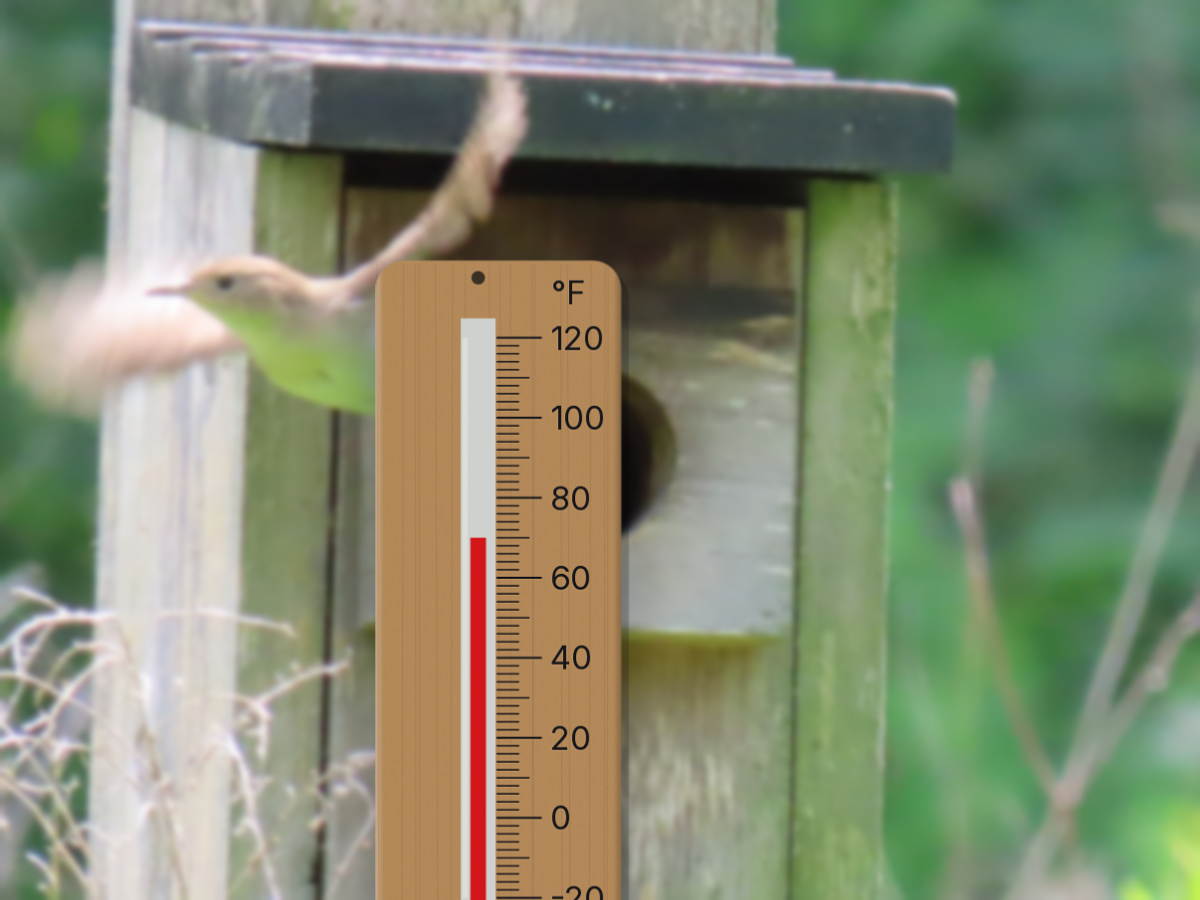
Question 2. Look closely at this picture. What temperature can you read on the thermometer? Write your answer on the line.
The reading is 70 °F
